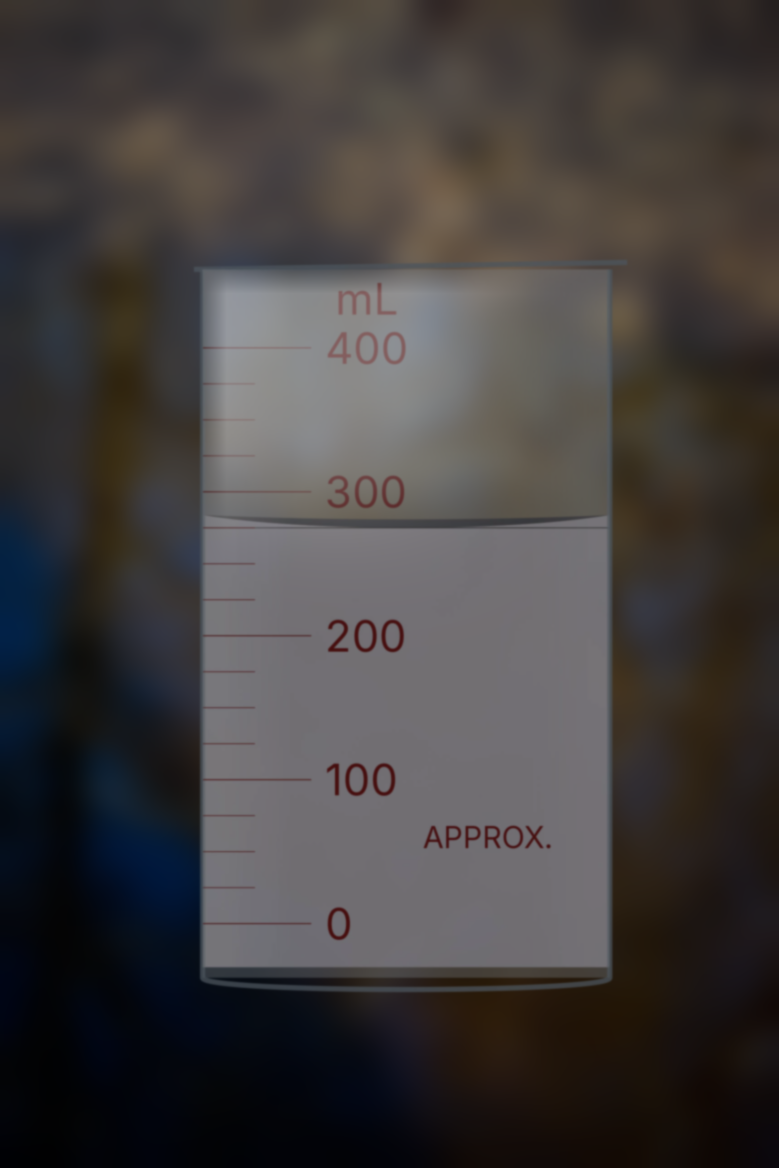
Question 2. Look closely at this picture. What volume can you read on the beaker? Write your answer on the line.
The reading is 275 mL
